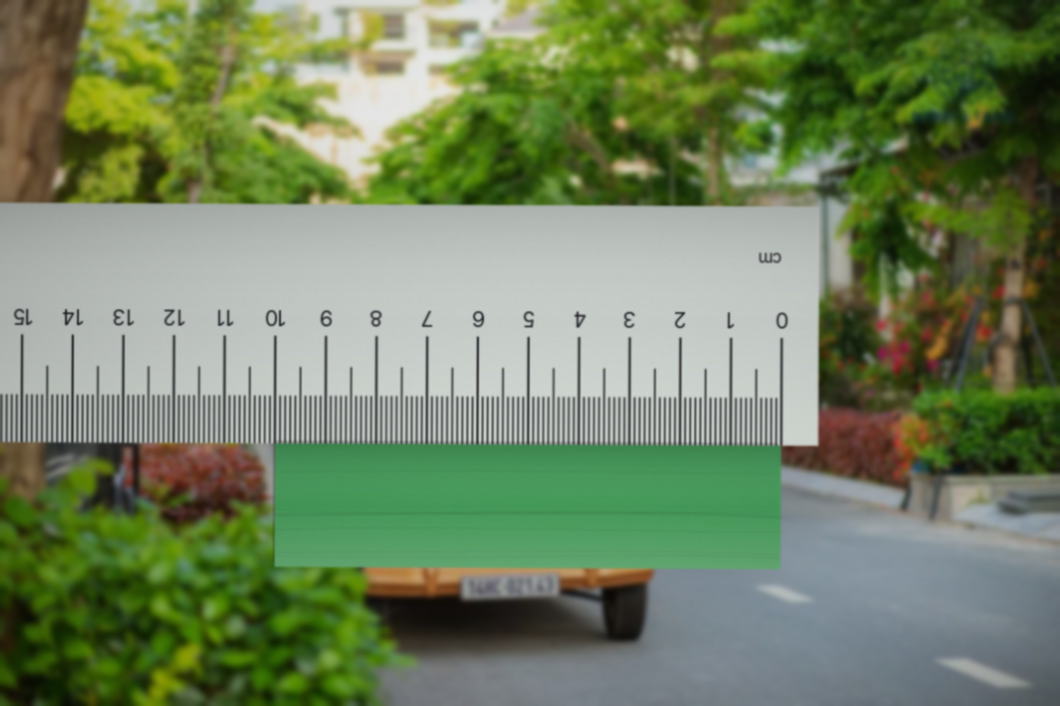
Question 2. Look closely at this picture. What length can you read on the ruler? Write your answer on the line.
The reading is 10 cm
